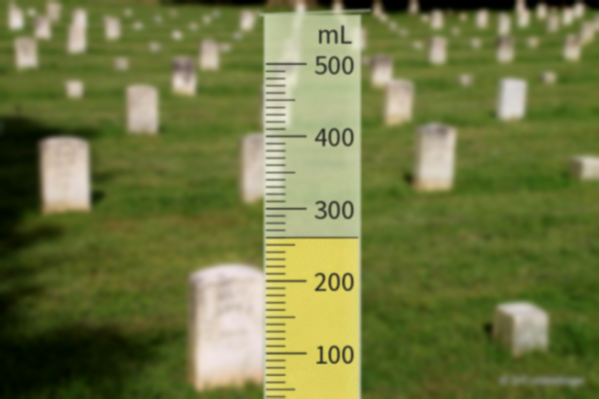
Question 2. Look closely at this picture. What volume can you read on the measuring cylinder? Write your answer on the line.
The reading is 260 mL
